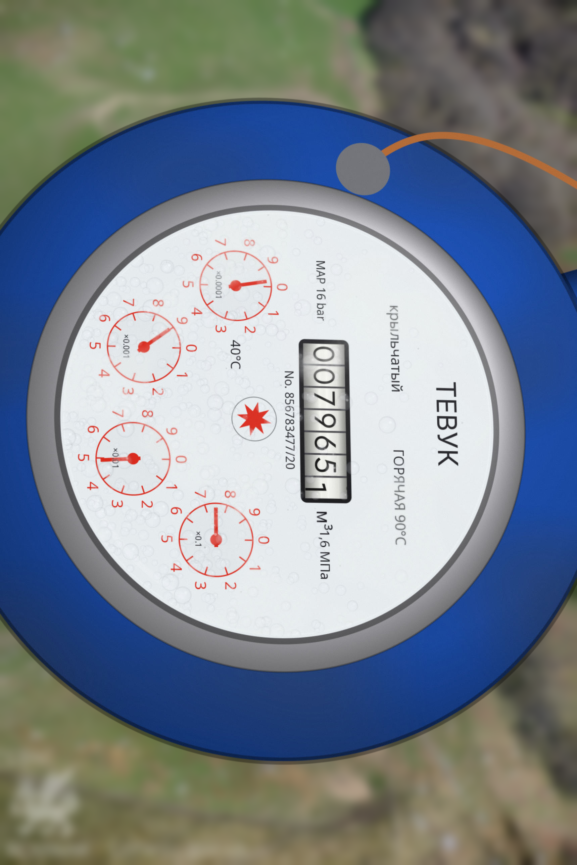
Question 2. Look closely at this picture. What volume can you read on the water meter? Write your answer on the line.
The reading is 79650.7489 m³
